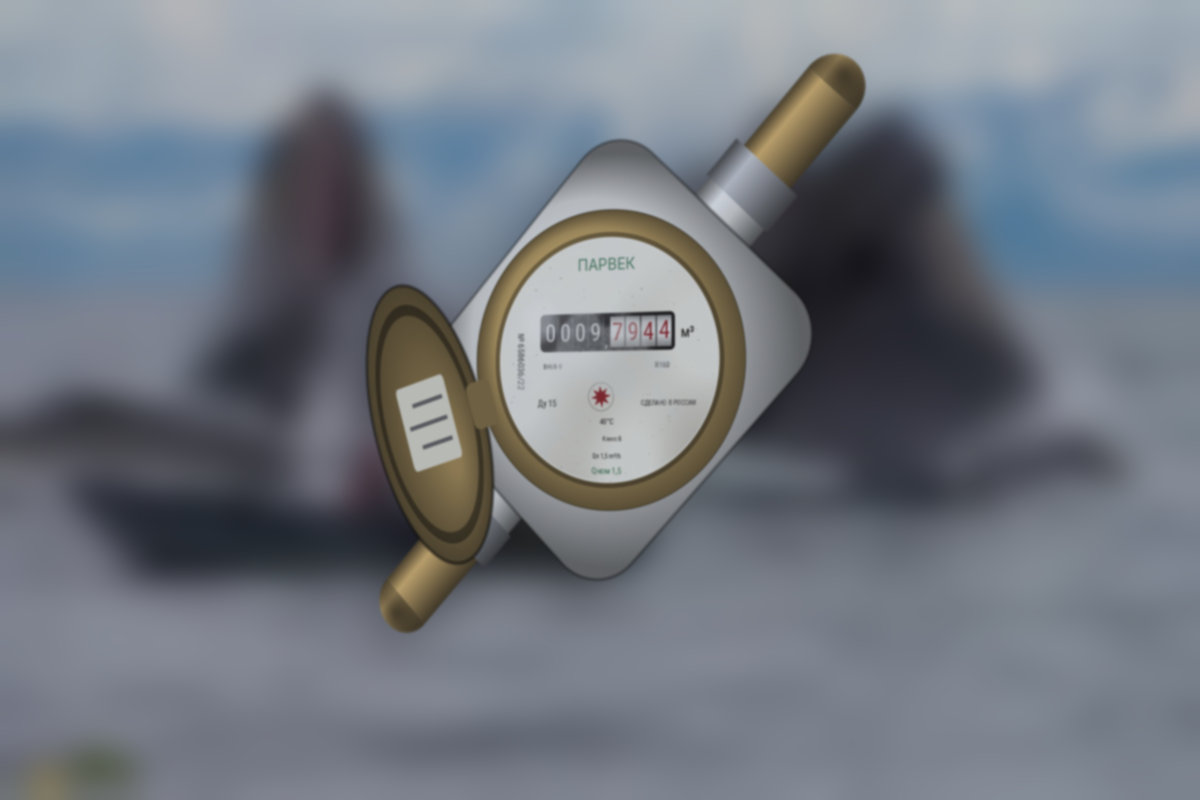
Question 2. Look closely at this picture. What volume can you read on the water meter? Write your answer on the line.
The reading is 9.7944 m³
